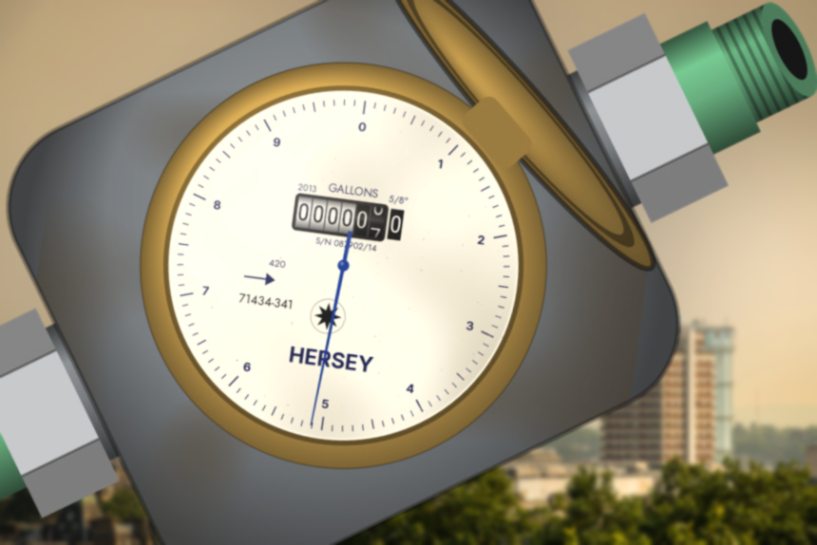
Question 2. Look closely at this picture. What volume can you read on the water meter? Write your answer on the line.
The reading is 65.1 gal
